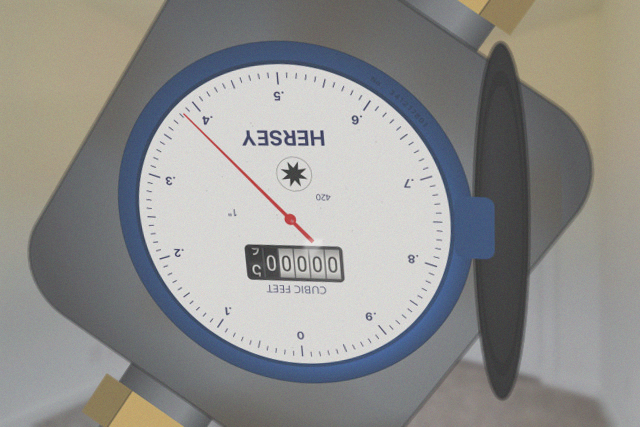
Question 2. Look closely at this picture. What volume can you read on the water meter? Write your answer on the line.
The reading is 5.38 ft³
